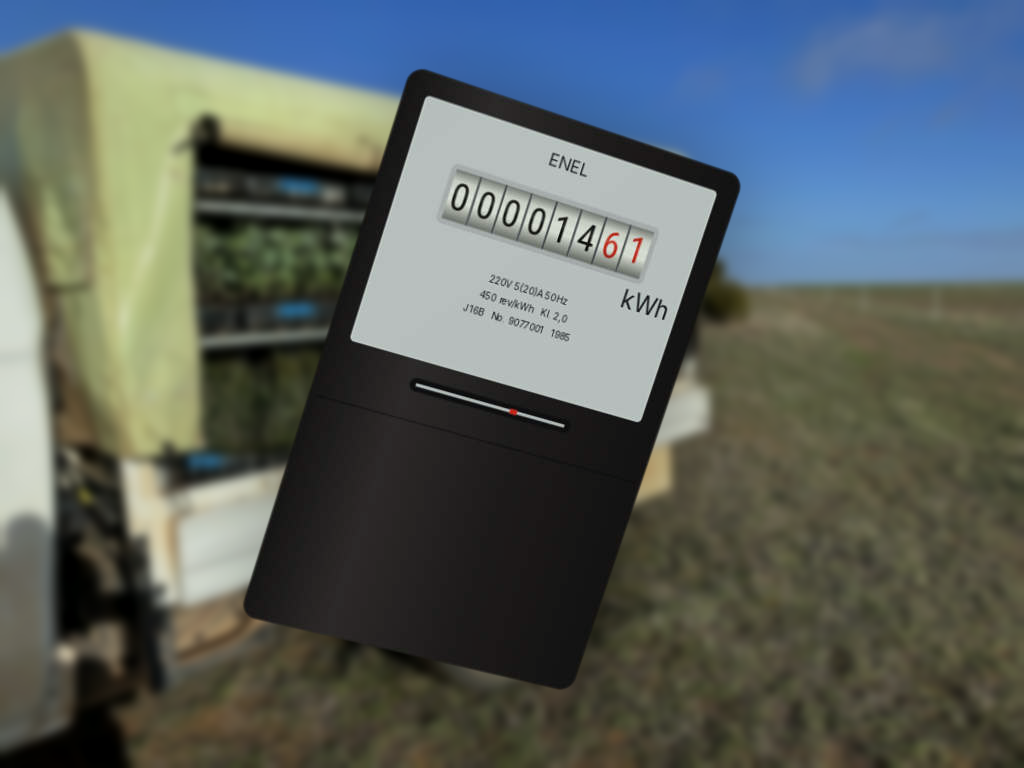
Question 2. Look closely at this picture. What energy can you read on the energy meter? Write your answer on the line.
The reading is 14.61 kWh
